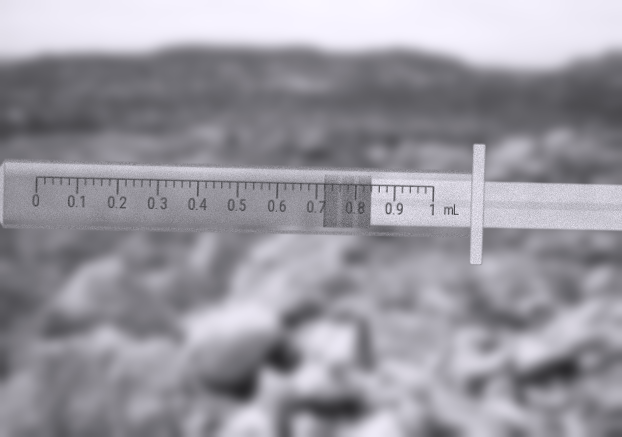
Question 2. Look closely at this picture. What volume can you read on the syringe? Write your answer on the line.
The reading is 0.72 mL
